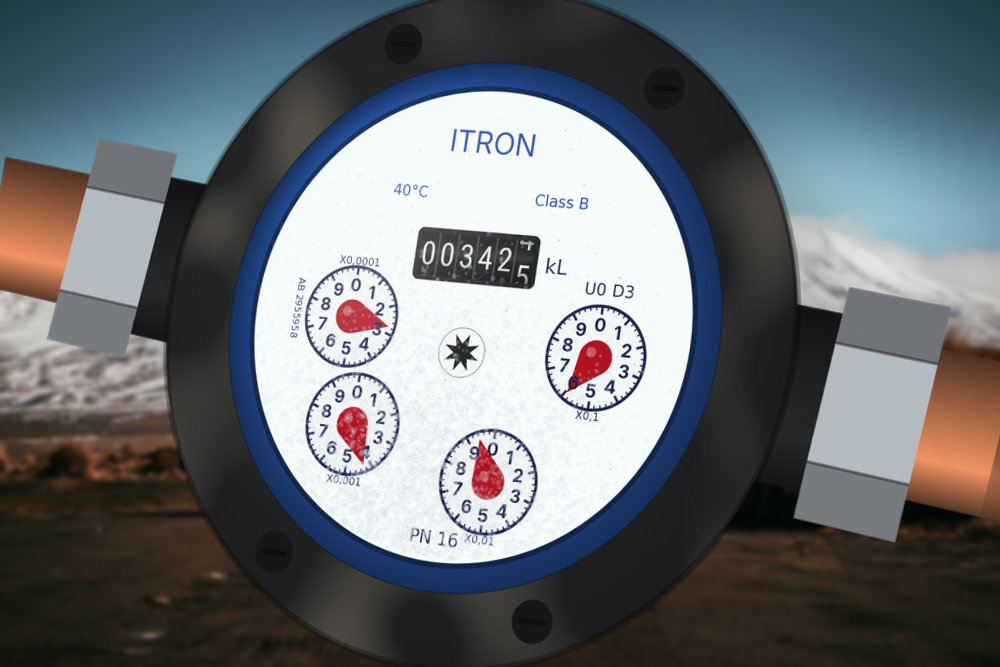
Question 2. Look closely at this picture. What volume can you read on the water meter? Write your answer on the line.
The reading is 3424.5942 kL
